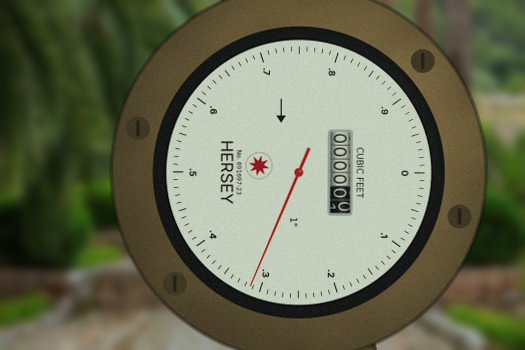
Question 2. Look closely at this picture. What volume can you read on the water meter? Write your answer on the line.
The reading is 0.31 ft³
